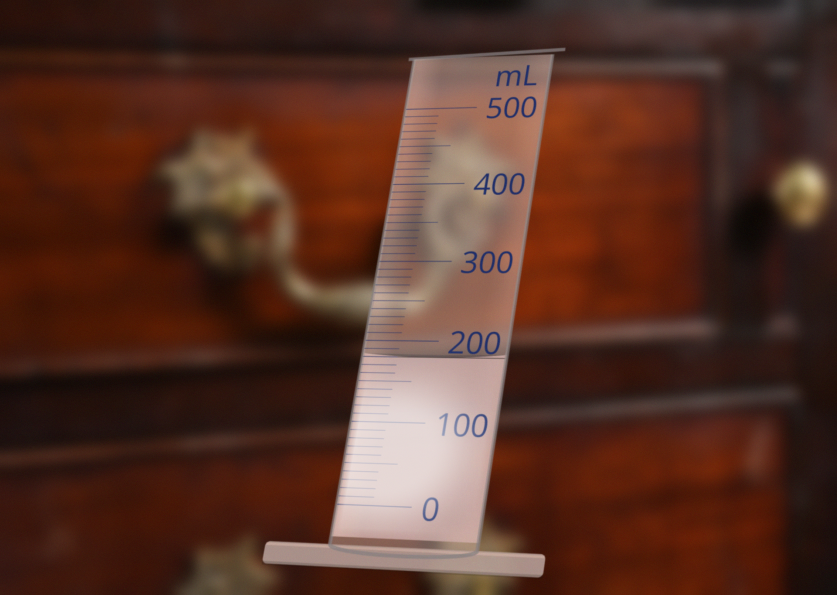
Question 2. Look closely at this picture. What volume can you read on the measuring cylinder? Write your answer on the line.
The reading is 180 mL
